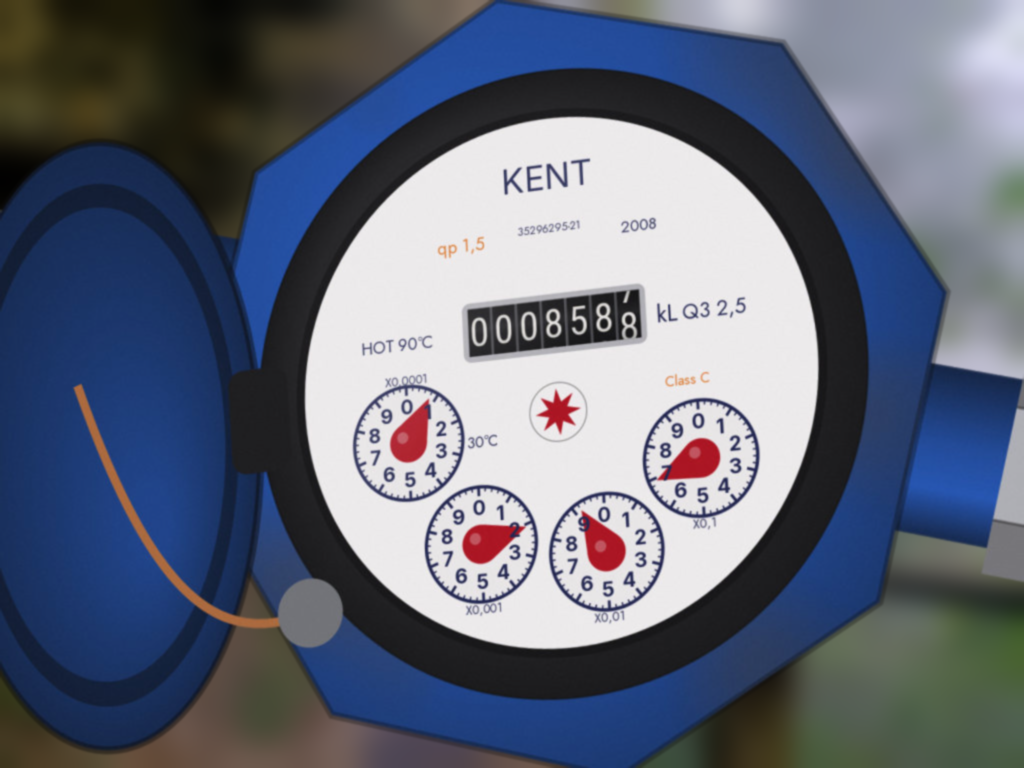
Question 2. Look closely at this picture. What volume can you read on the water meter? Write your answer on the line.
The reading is 8587.6920 kL
